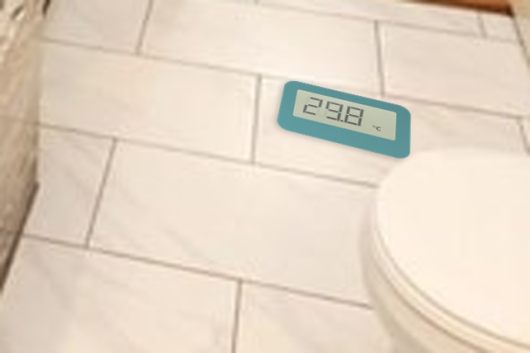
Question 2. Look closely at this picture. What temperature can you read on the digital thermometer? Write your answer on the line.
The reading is 29.8 °C
